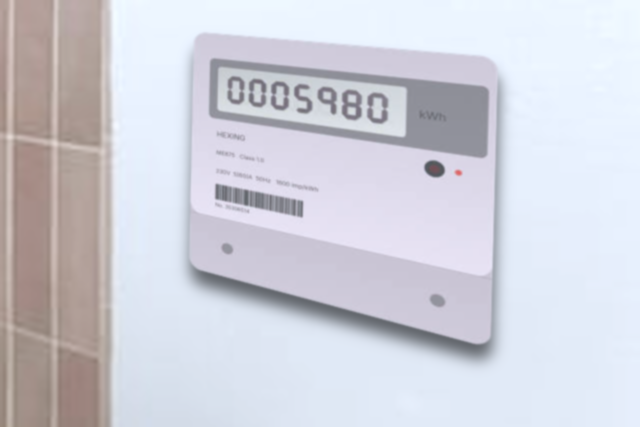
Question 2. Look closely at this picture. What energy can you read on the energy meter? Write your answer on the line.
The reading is 5980 kWh
